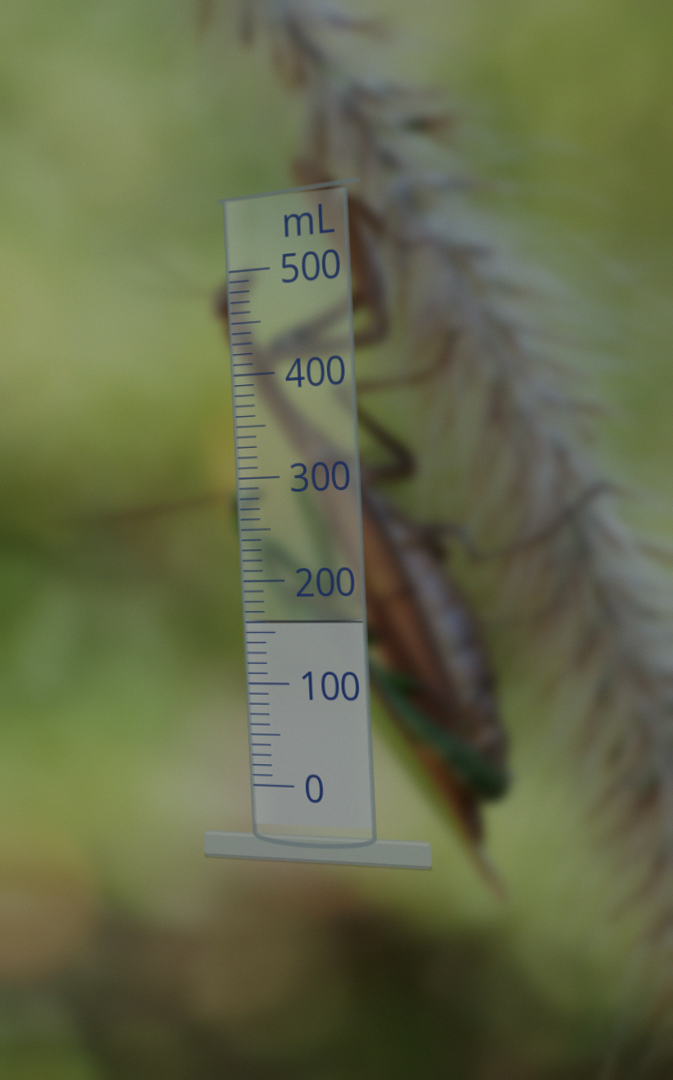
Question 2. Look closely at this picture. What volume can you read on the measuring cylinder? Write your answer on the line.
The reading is 160 mL
